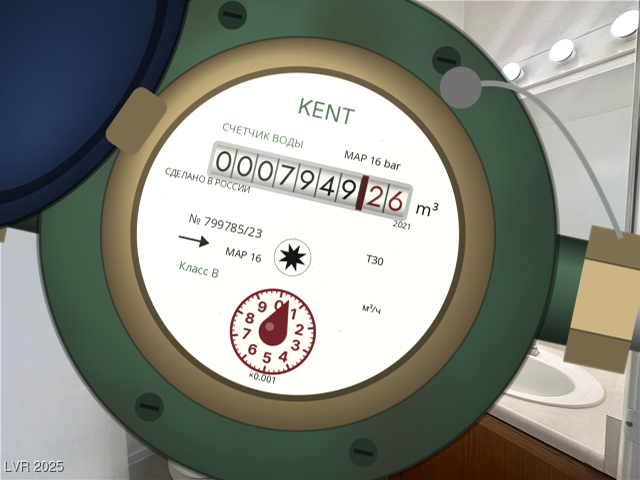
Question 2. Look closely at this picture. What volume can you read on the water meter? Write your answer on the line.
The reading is 7949.260 m³
